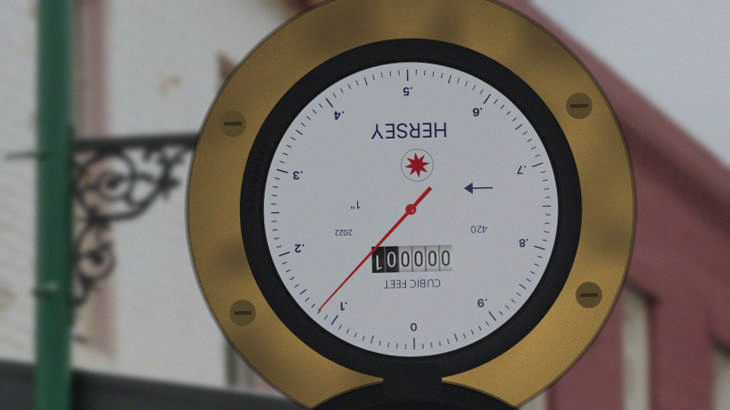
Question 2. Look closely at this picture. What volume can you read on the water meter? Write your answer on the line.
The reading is 1.12 ft³
